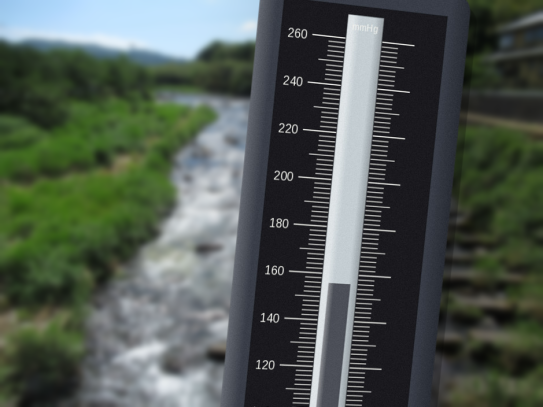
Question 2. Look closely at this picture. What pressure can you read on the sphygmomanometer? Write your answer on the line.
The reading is 156 mmHg
